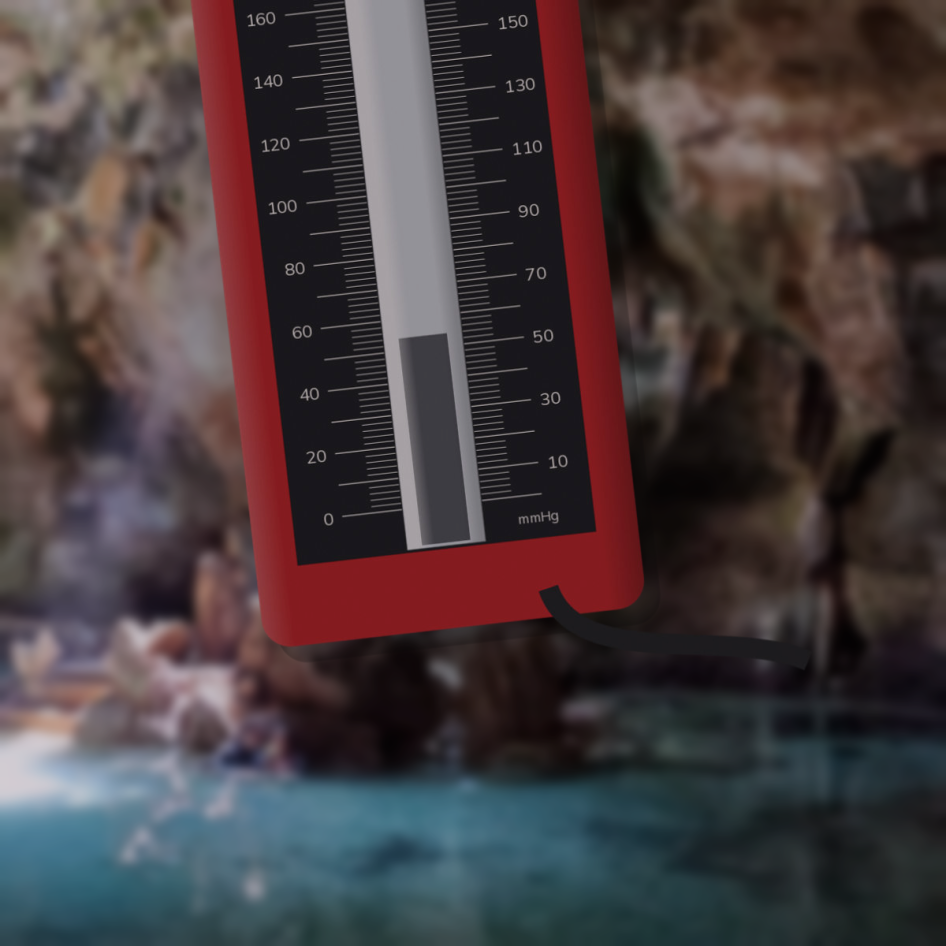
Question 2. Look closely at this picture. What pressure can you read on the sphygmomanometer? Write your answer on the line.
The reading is 54 mmHg
